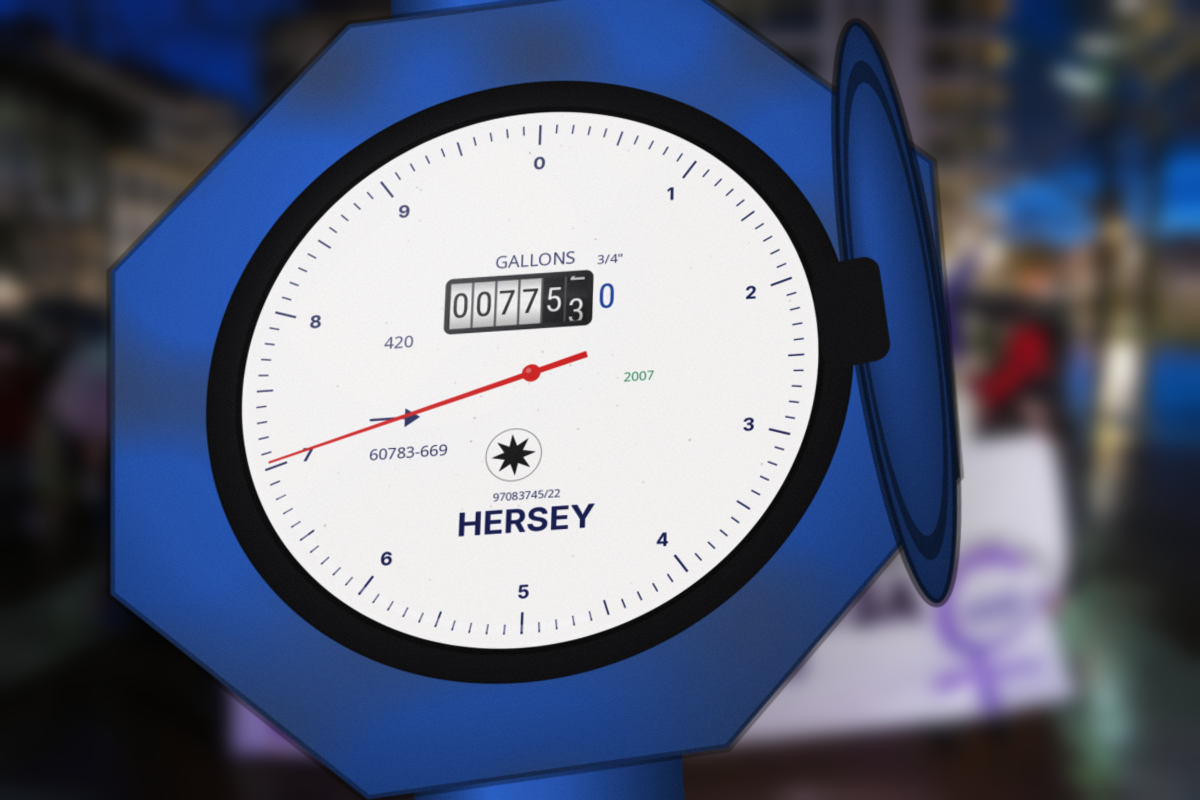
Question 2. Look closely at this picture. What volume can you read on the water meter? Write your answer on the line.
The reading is 77527.0 gal
